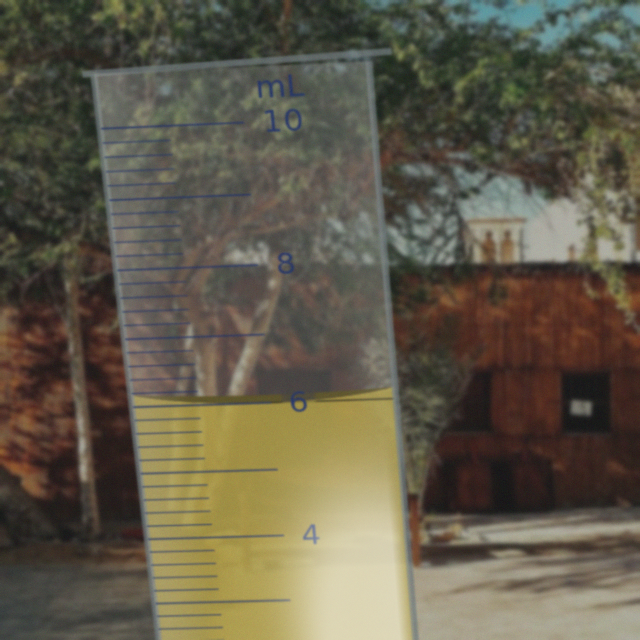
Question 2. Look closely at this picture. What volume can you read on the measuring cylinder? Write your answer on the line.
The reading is 6 mL
